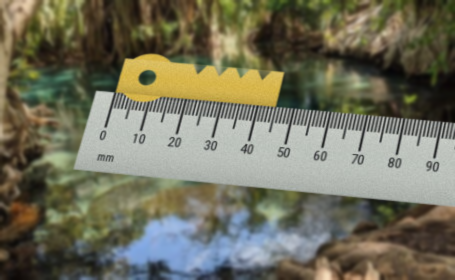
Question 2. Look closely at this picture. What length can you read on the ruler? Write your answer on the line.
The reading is 45 mm
